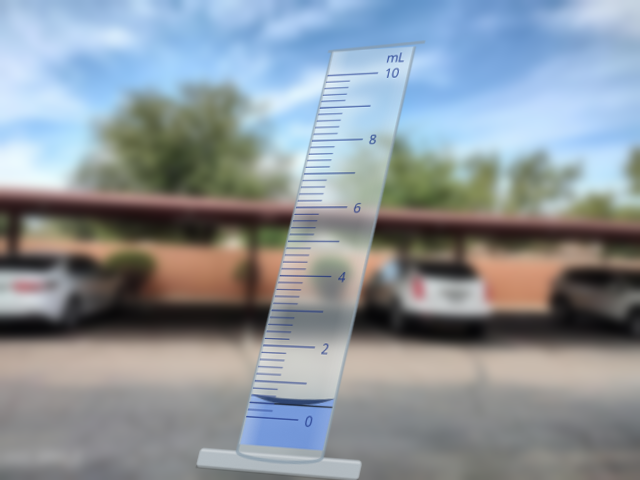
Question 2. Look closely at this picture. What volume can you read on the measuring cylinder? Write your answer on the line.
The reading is 0.4 mL
